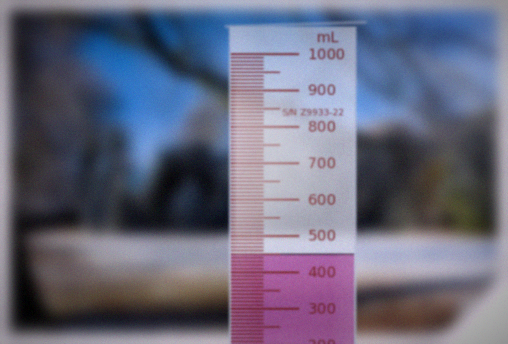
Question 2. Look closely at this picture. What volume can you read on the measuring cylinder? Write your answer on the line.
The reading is 450 mL
